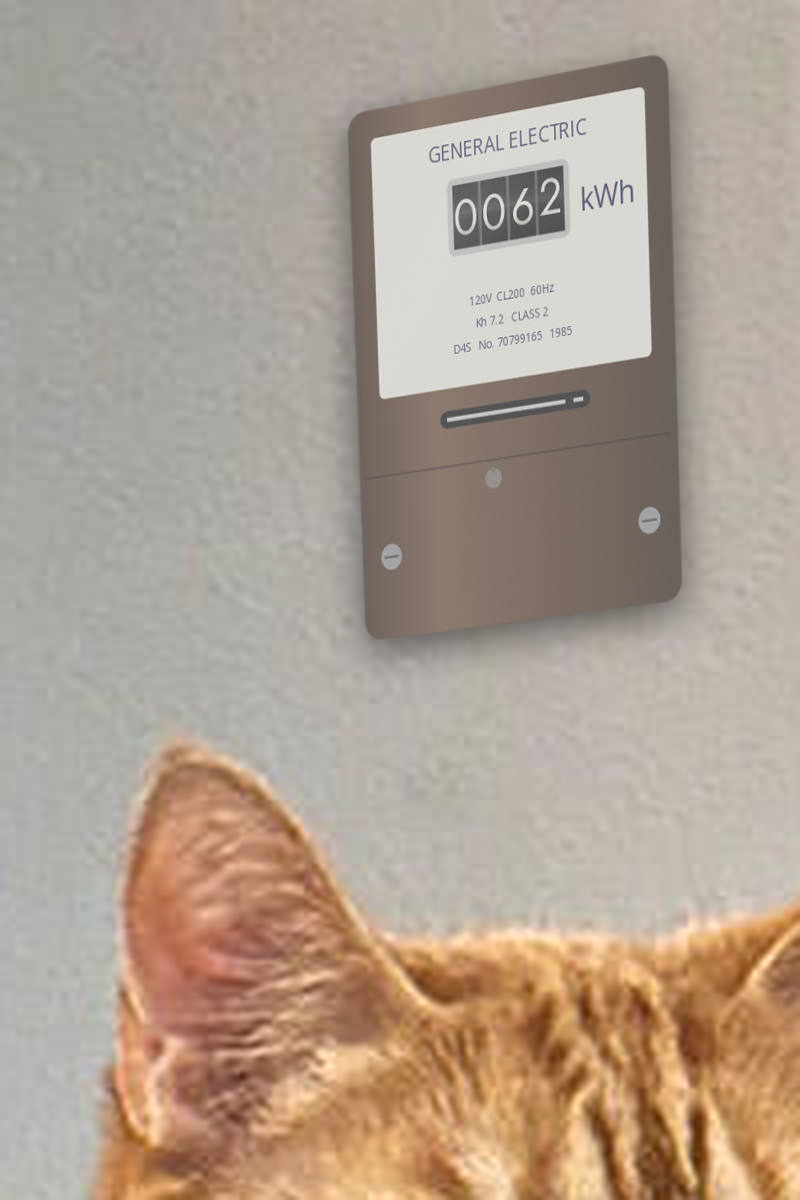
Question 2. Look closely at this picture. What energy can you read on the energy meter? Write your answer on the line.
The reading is 62 kWh
